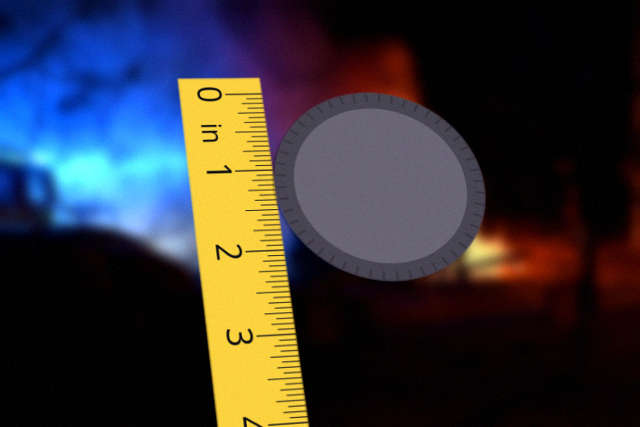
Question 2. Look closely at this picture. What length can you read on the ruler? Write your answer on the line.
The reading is 2.4375 in
